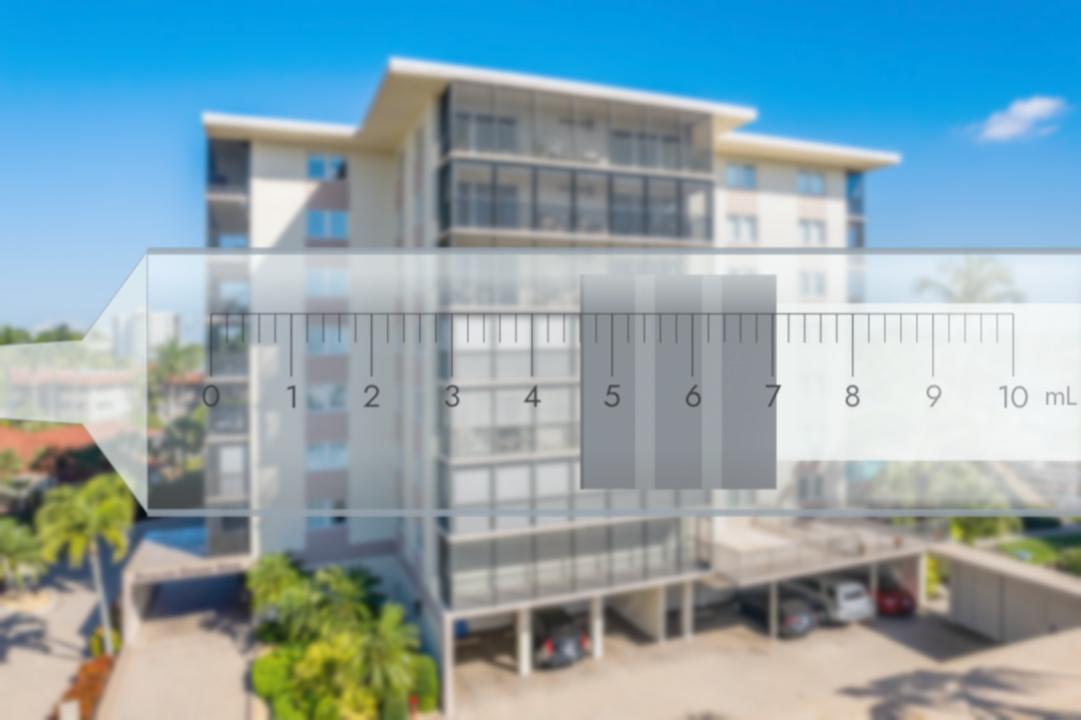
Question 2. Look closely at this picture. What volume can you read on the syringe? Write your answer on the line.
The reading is 4.6 mL
